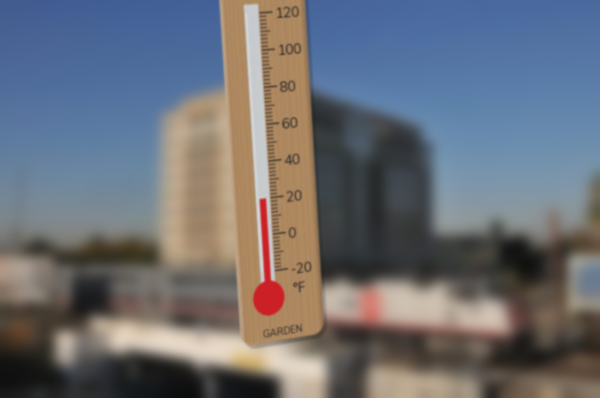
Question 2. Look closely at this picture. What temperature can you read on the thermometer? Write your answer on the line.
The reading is 20 °F
